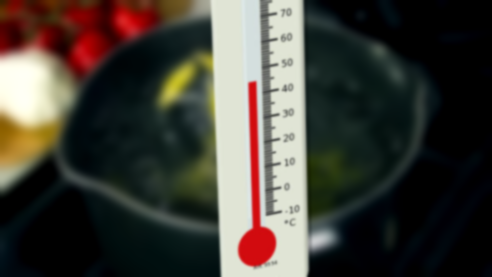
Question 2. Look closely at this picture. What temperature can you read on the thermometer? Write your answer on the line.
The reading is 45 °C
